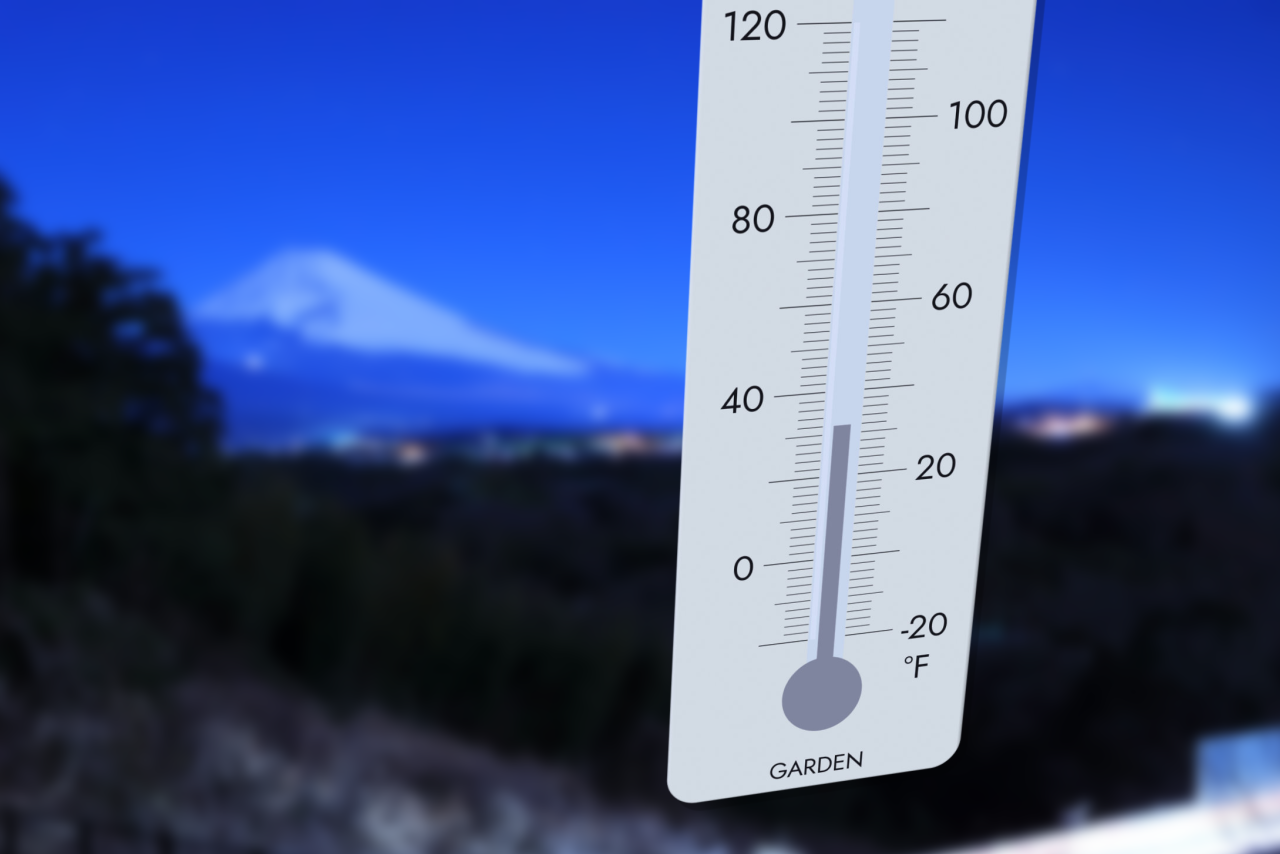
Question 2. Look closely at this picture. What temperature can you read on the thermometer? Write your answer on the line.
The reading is 32 °F
